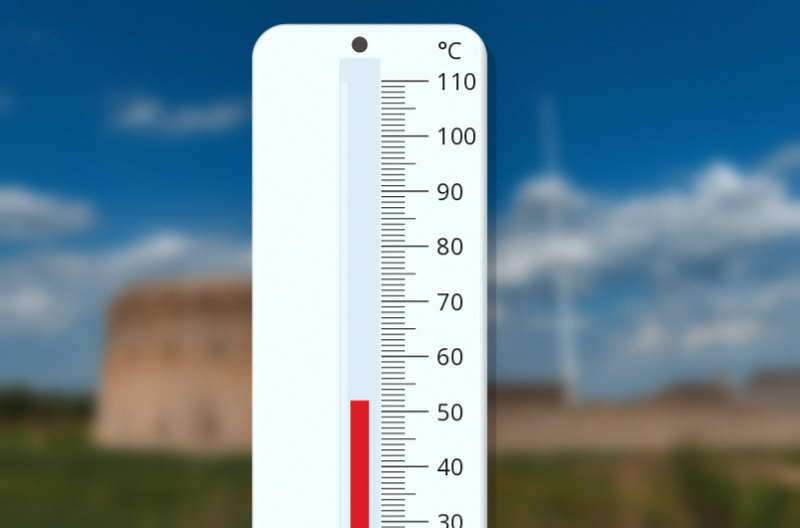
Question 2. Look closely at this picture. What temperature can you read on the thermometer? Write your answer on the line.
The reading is 52 °C
